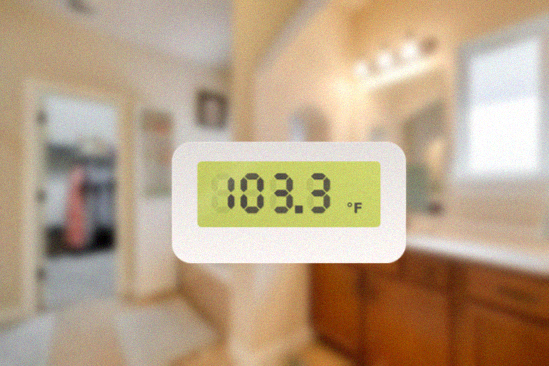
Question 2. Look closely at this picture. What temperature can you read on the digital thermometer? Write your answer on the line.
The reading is 103.3 °F
